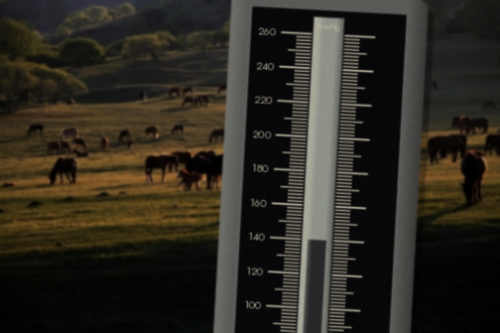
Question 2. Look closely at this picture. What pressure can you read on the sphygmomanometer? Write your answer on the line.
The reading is 140 mmHg
